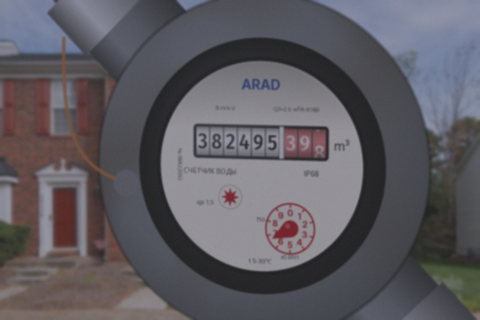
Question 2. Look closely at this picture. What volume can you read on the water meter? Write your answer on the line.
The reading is 382495.3976 m³
